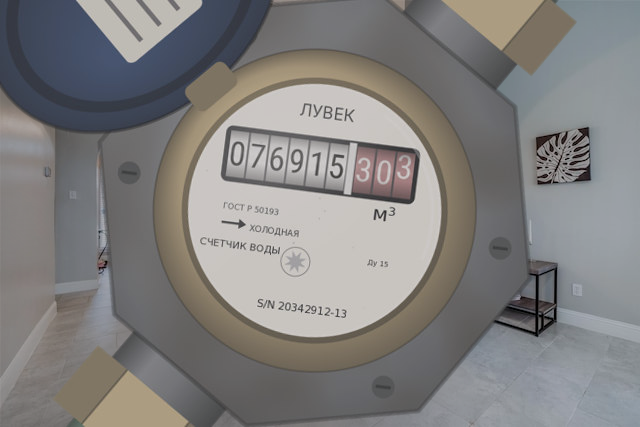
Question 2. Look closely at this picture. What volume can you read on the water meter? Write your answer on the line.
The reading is 76915.303 m³
